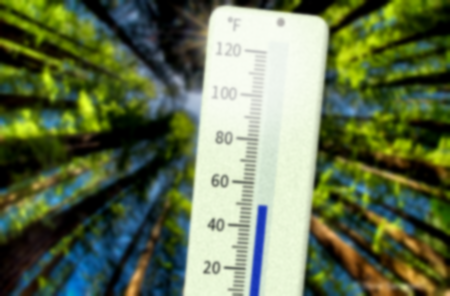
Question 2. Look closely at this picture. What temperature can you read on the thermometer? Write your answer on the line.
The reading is 50 °F
